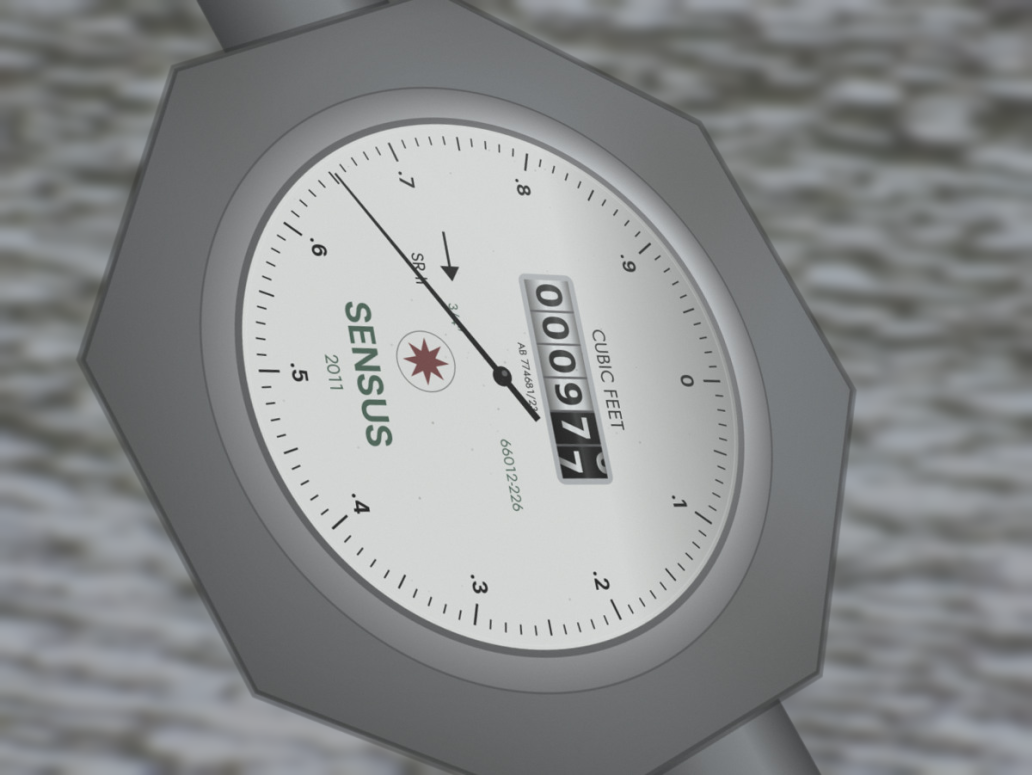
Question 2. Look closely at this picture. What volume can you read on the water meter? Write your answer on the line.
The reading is 976.65 ft³
